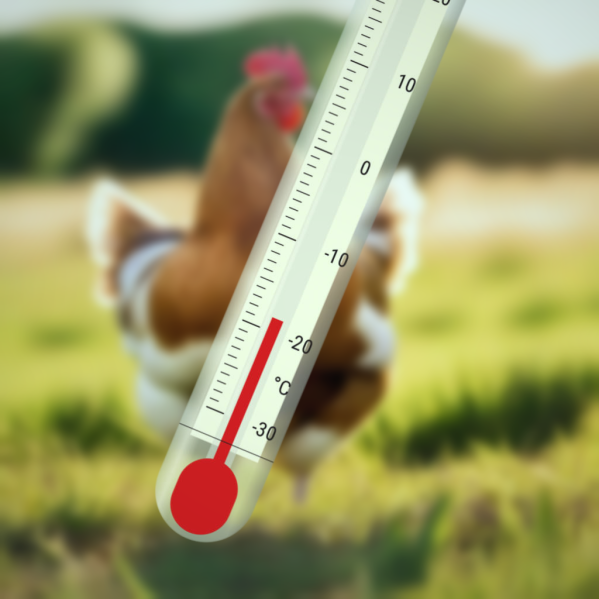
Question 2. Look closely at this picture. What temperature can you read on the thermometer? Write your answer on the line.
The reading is -18.5 °C
